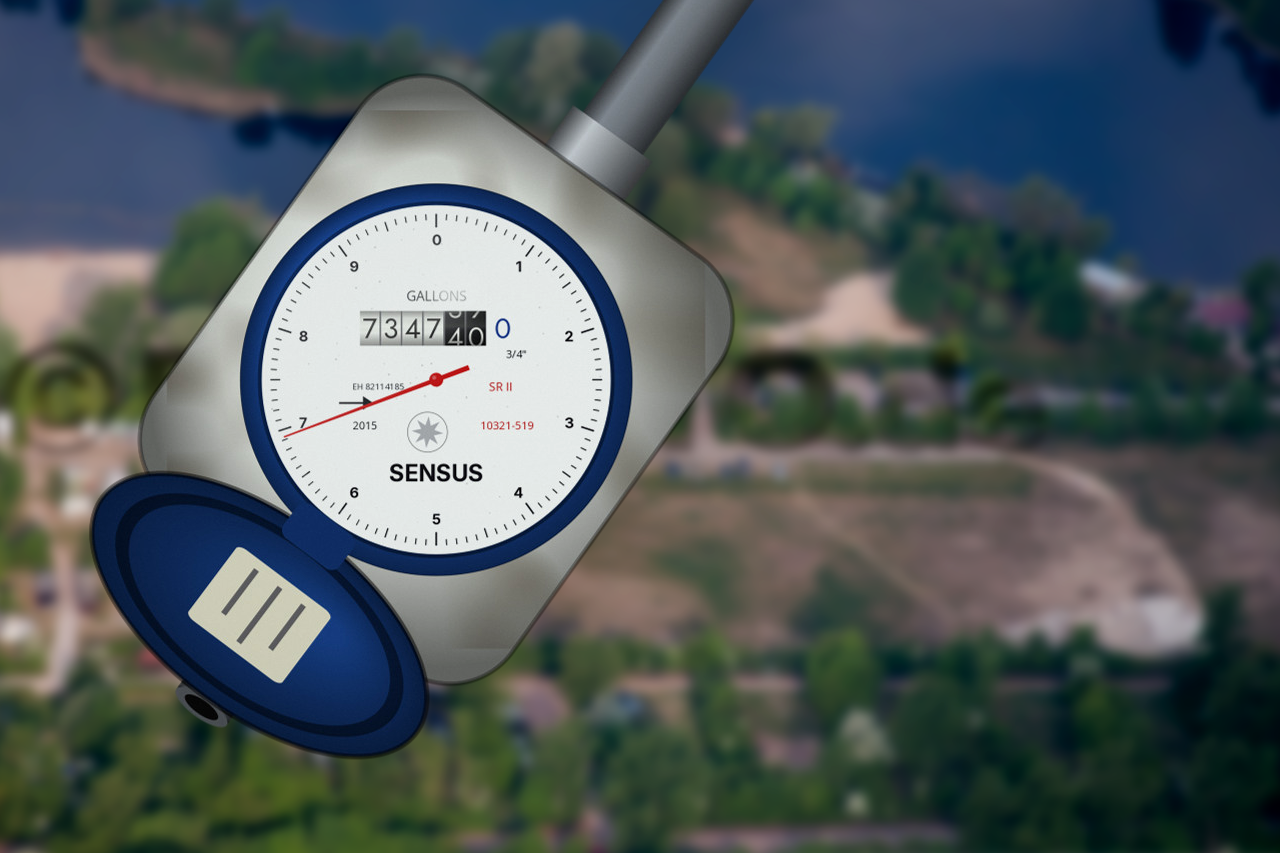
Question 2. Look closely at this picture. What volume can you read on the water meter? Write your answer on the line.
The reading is 7347396.9 gal
